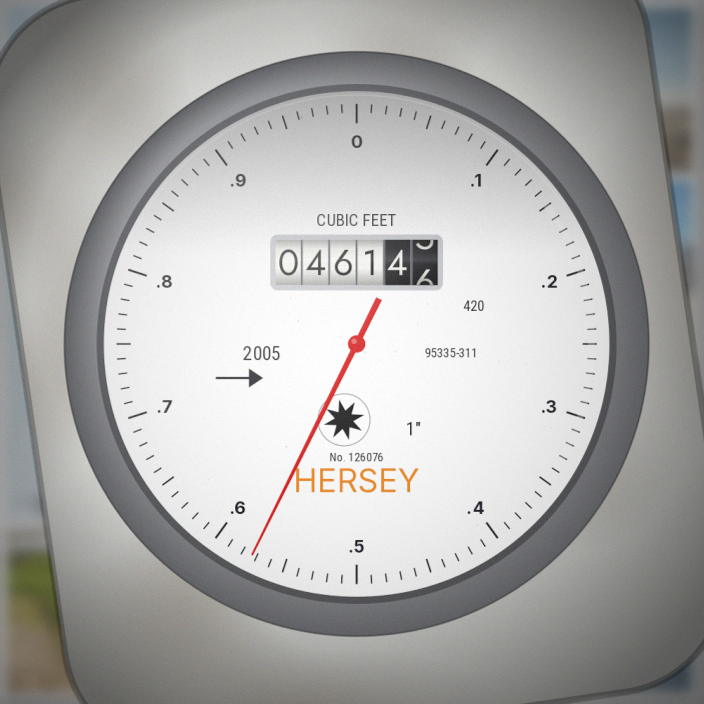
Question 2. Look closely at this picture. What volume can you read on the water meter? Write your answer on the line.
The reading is 46145.57 ft³
